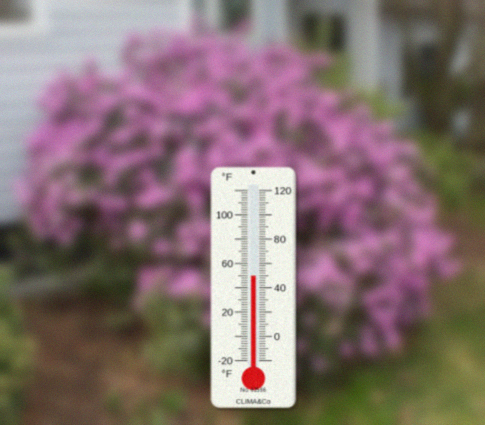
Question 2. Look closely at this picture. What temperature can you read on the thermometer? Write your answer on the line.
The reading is 50 °F
